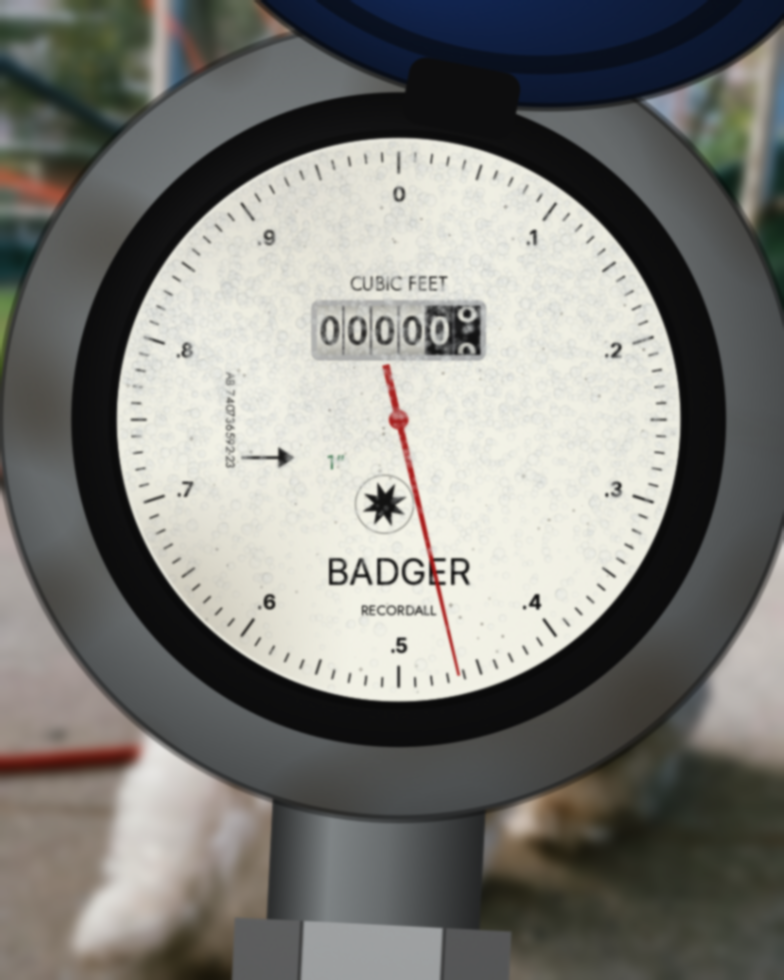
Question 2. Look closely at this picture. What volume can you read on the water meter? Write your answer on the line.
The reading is 8.46 ft³
